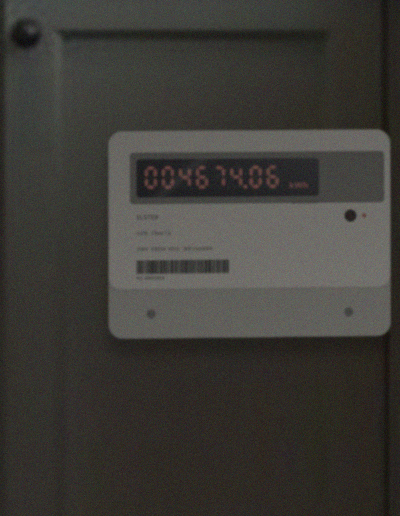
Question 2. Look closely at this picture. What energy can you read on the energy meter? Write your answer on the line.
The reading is 4674.06 kWh
